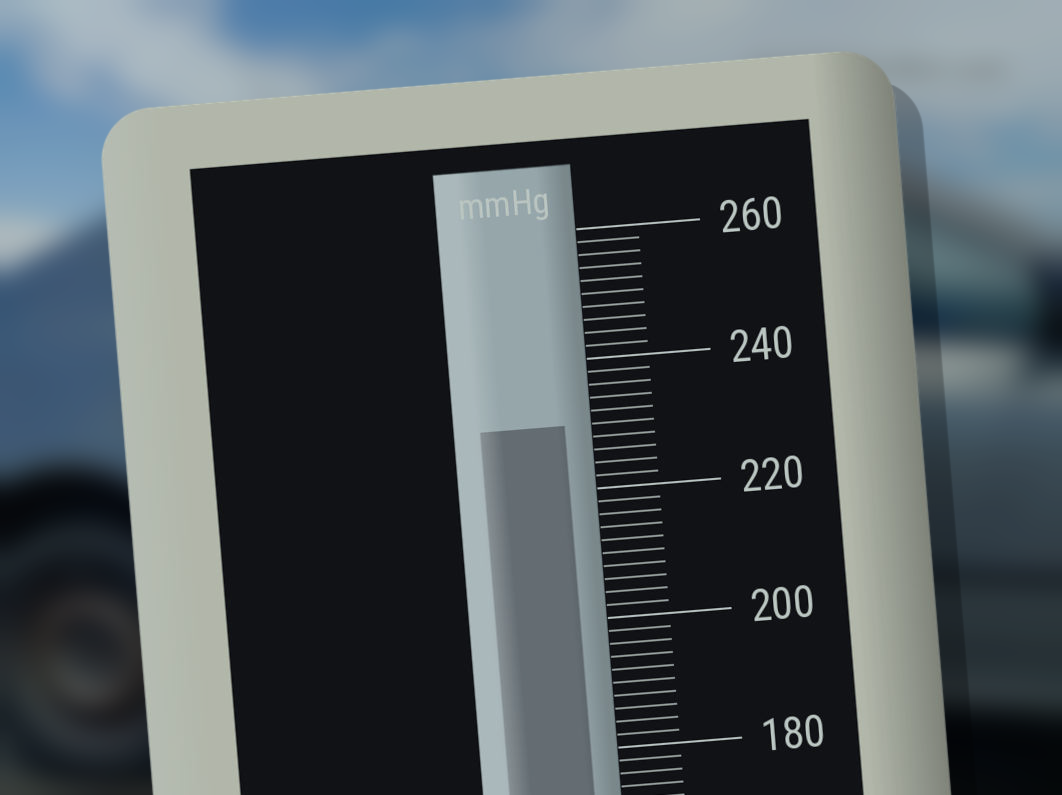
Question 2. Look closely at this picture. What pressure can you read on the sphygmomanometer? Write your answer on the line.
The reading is 230 mmHg
